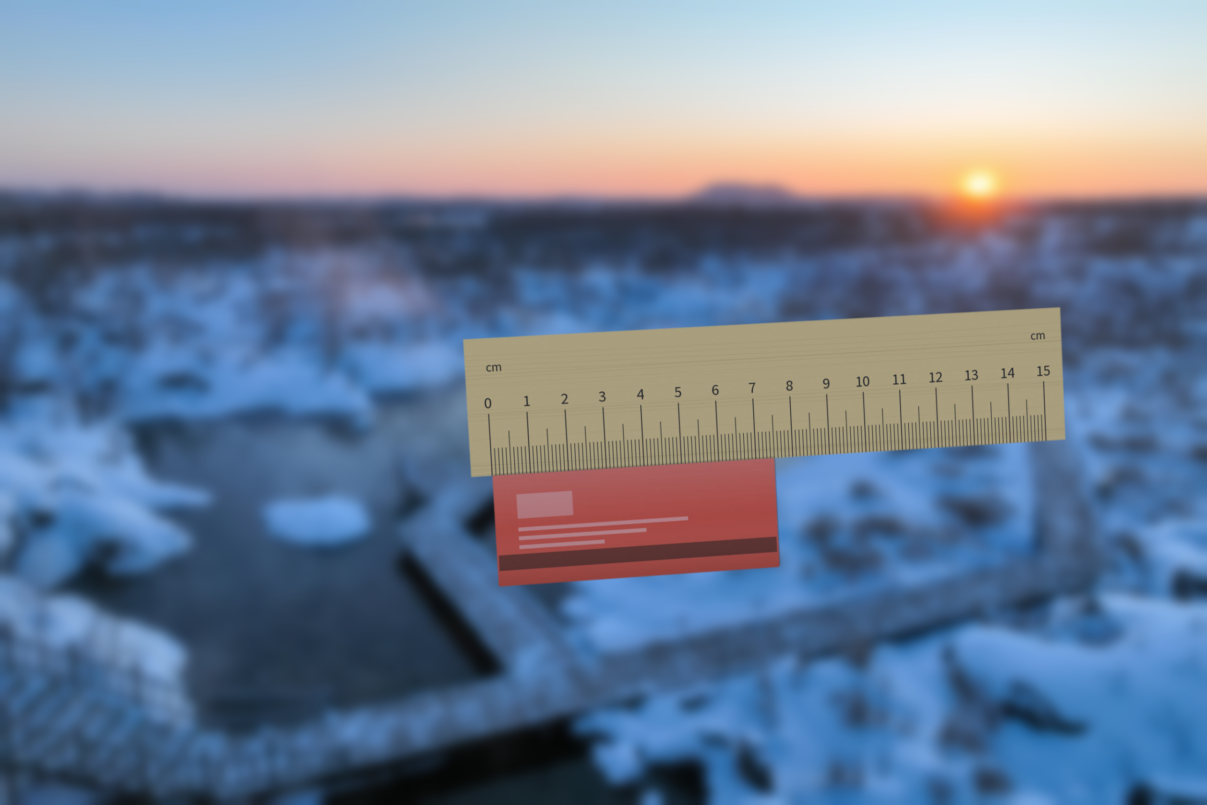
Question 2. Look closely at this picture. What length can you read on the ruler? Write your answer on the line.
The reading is 7.5 cm
